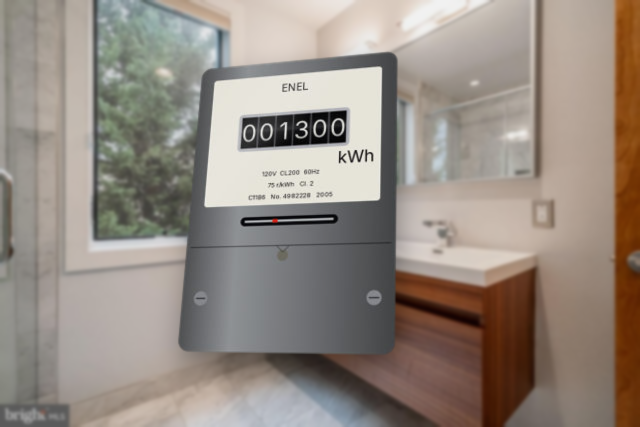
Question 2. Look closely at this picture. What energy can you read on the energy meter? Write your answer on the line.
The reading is 1300 kWh
